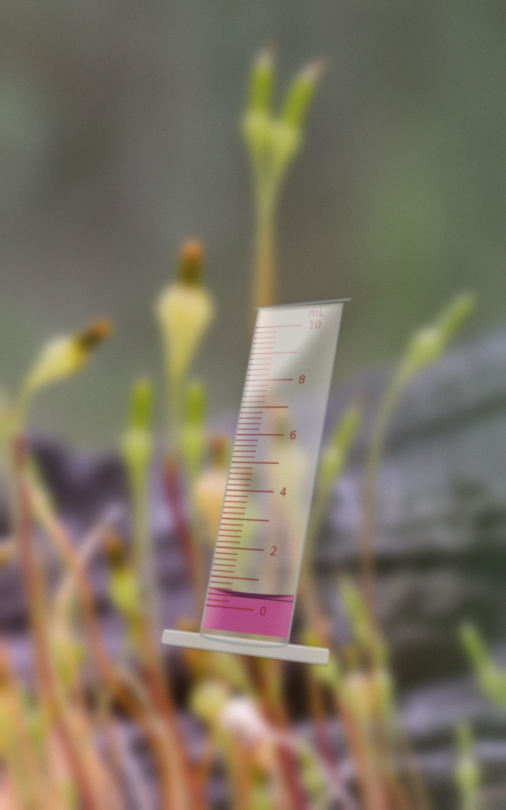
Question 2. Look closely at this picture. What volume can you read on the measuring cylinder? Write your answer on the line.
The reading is 0.4 mL
